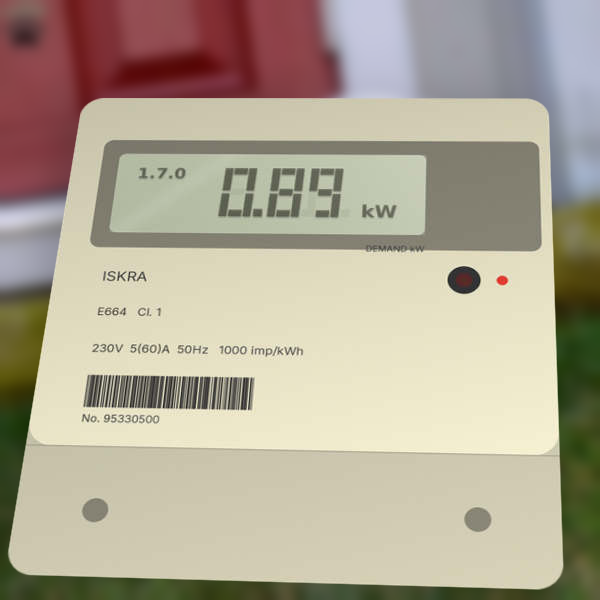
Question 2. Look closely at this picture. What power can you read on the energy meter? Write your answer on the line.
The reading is 0.89 kW
